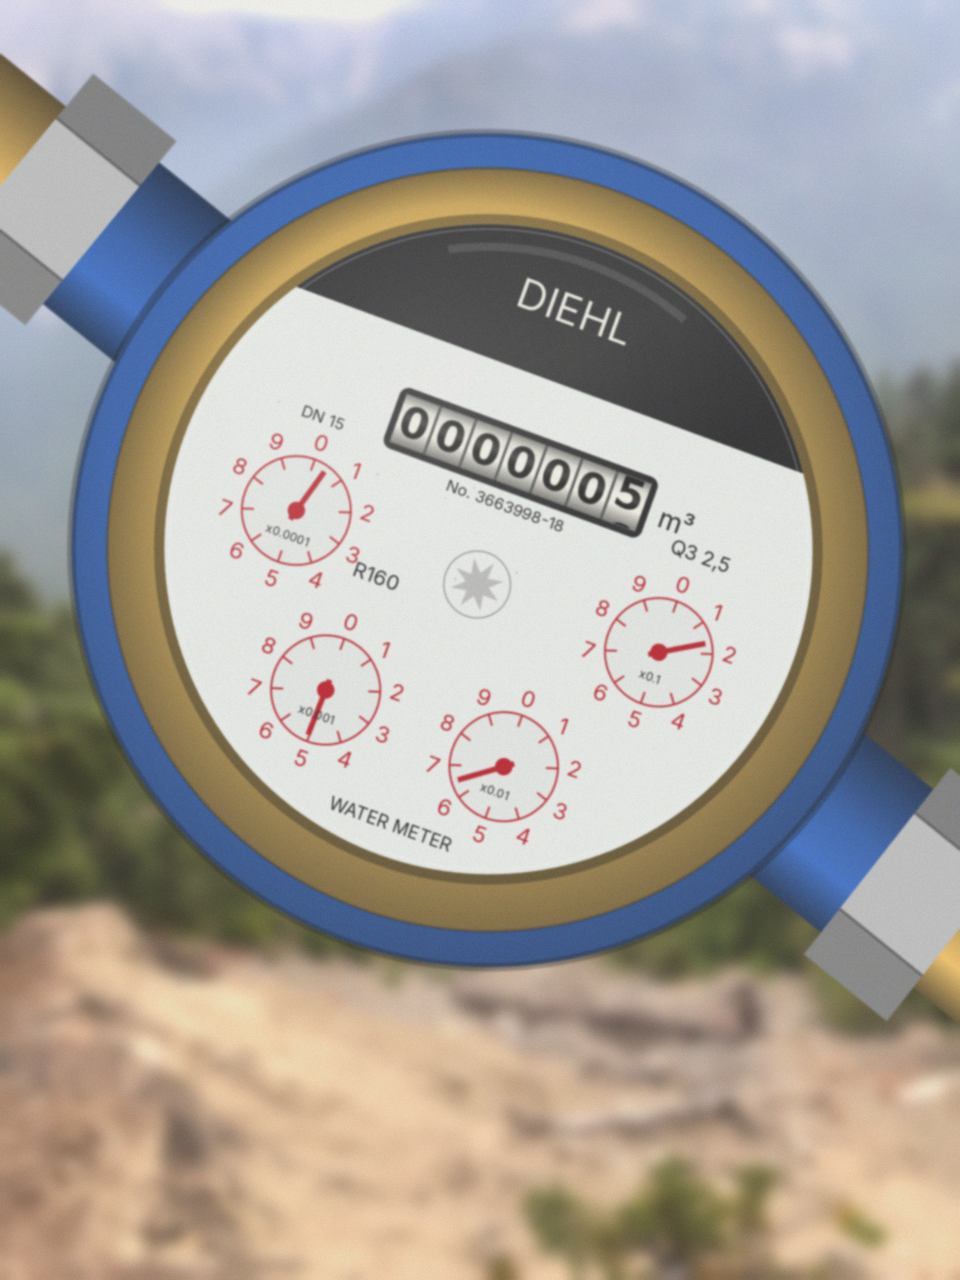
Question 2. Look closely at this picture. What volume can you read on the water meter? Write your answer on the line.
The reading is 5.1650 m³
